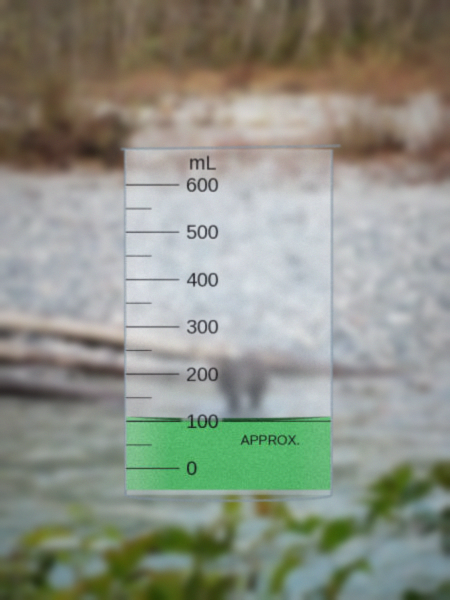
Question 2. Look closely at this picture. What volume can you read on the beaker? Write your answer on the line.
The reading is 100 mL
